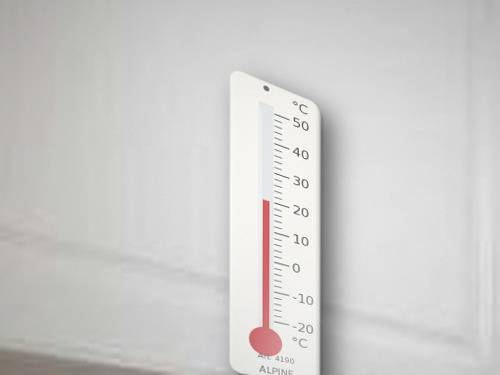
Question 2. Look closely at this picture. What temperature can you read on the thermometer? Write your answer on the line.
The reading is 20 °C
